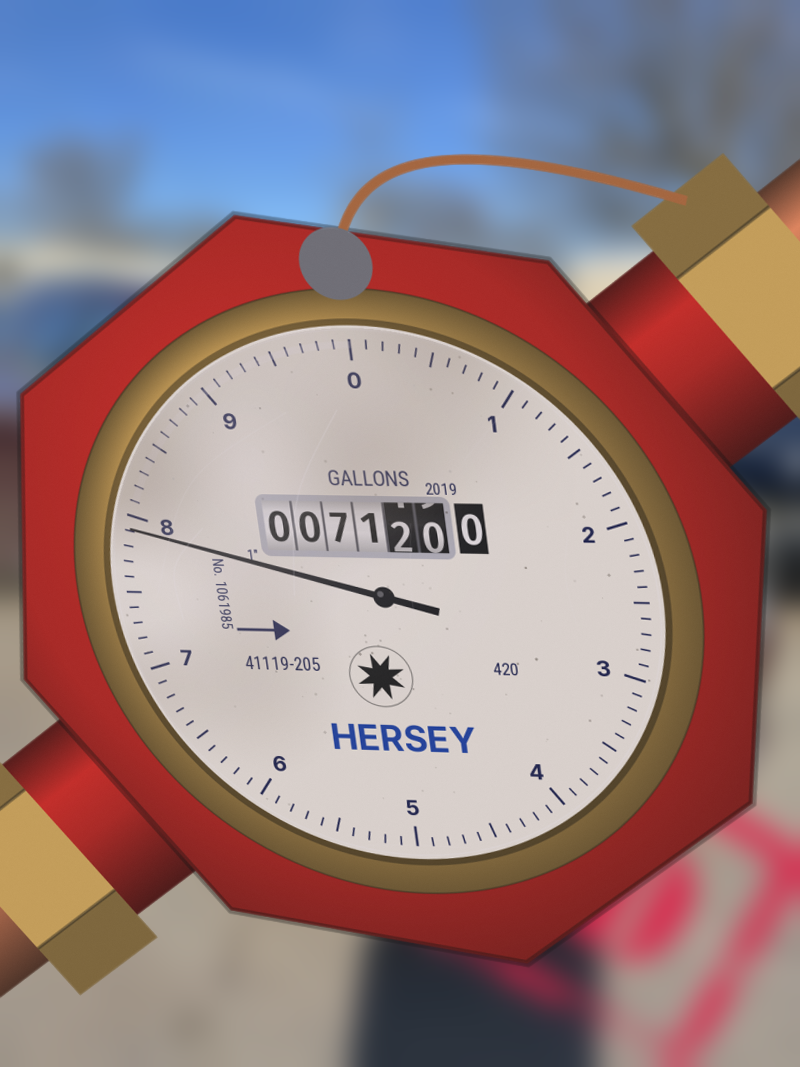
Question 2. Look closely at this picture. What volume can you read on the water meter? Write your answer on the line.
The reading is 71197.9 gal
